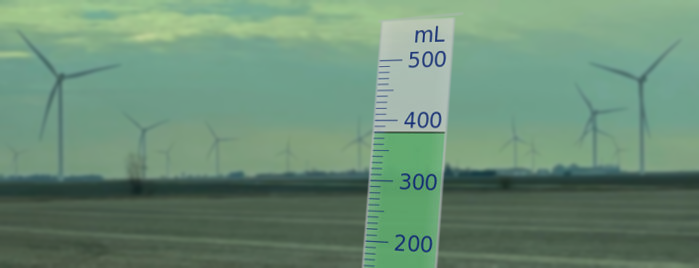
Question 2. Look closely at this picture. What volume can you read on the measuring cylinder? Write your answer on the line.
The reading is 380 mL
